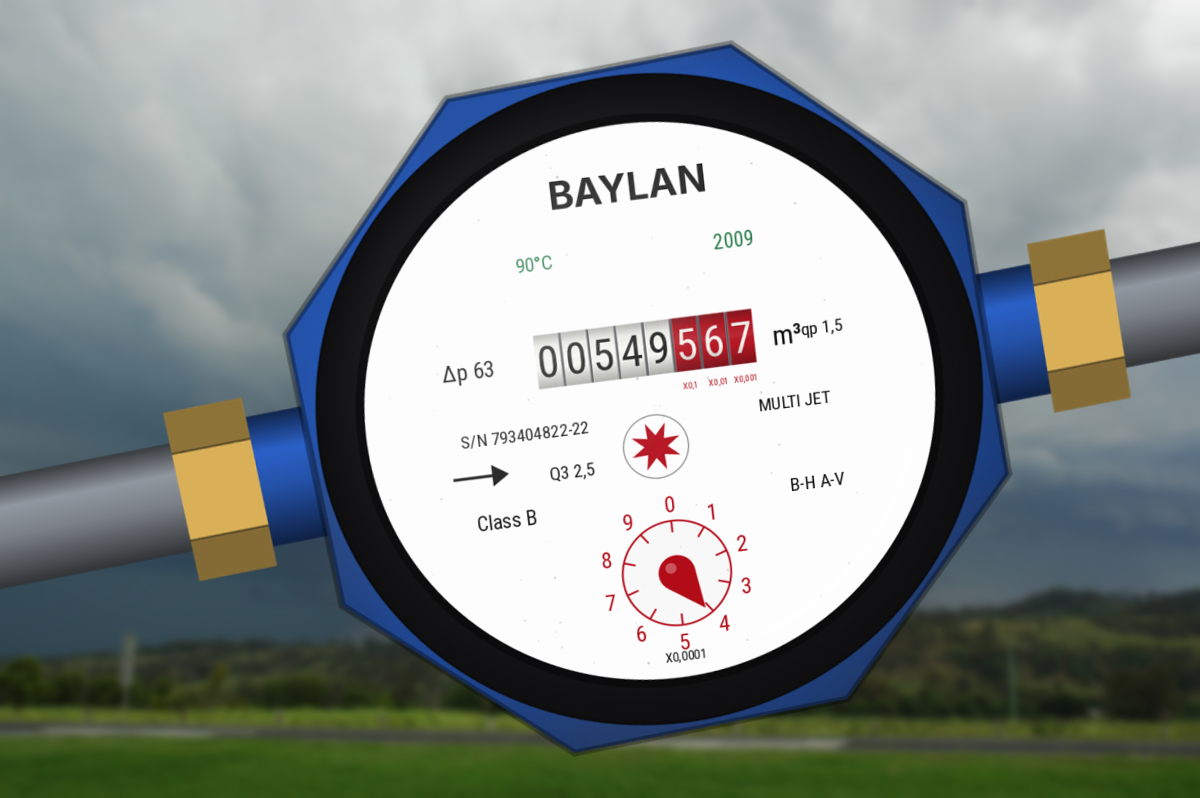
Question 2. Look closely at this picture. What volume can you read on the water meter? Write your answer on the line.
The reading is 549.5674 m³
